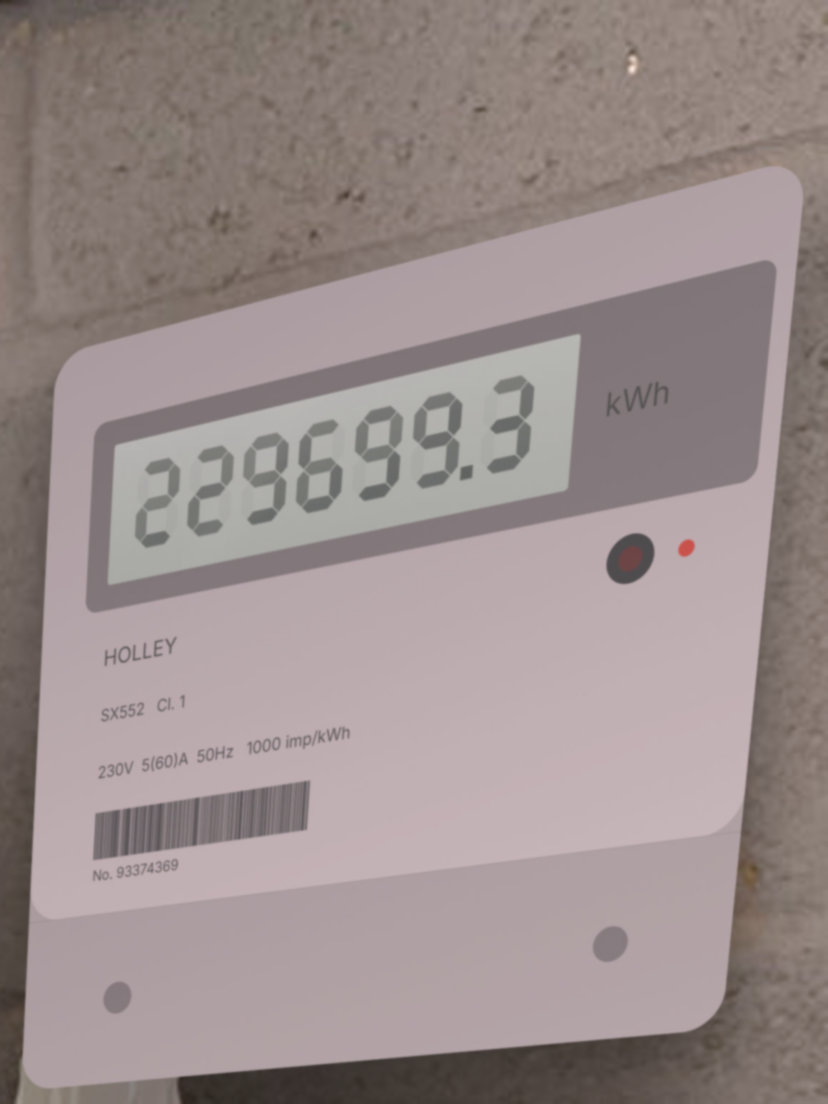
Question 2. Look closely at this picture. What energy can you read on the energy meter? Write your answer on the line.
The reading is 229699.3 kWh
